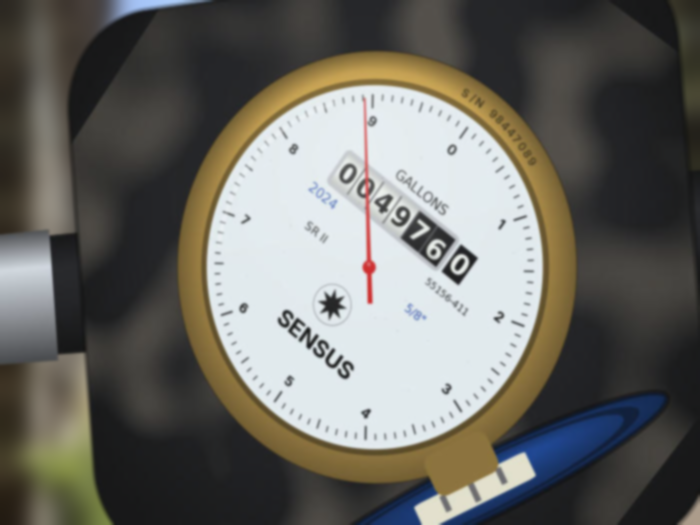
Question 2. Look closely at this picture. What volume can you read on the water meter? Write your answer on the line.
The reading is 49758.9 gal
